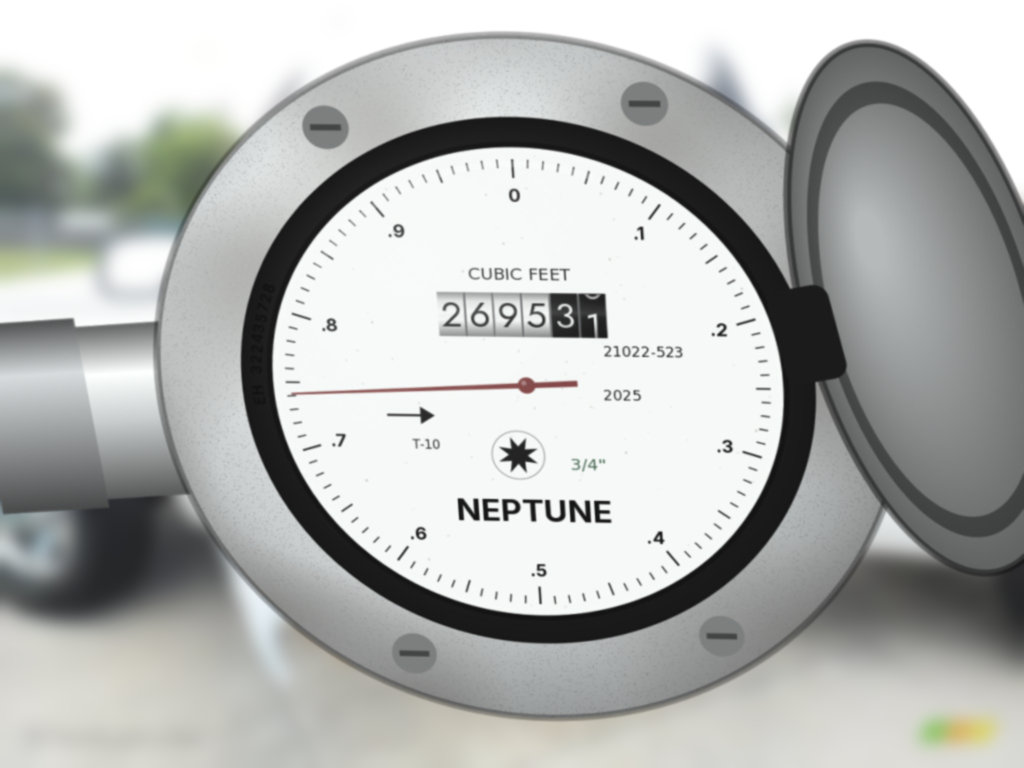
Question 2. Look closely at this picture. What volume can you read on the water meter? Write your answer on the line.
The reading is 269530.74 ft³
